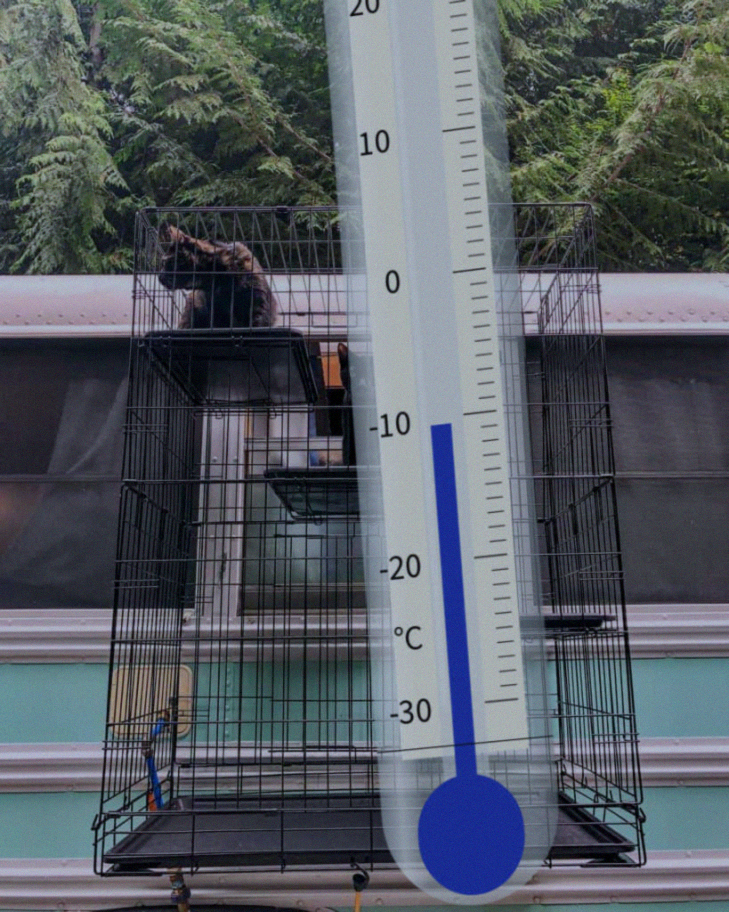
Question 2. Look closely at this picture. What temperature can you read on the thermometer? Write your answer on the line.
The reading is -10.5 °C
